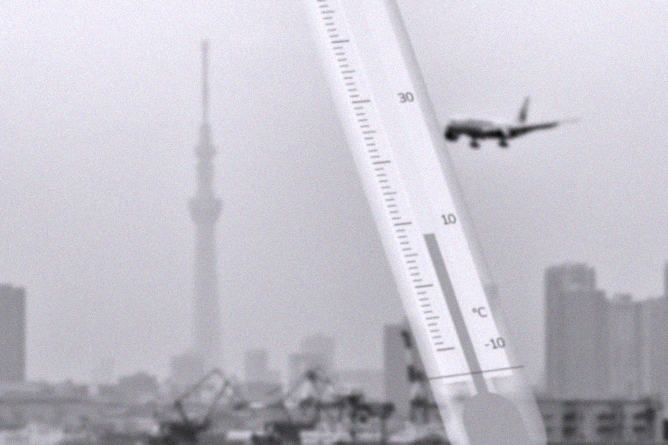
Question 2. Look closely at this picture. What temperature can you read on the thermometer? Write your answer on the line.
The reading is 8 °C
